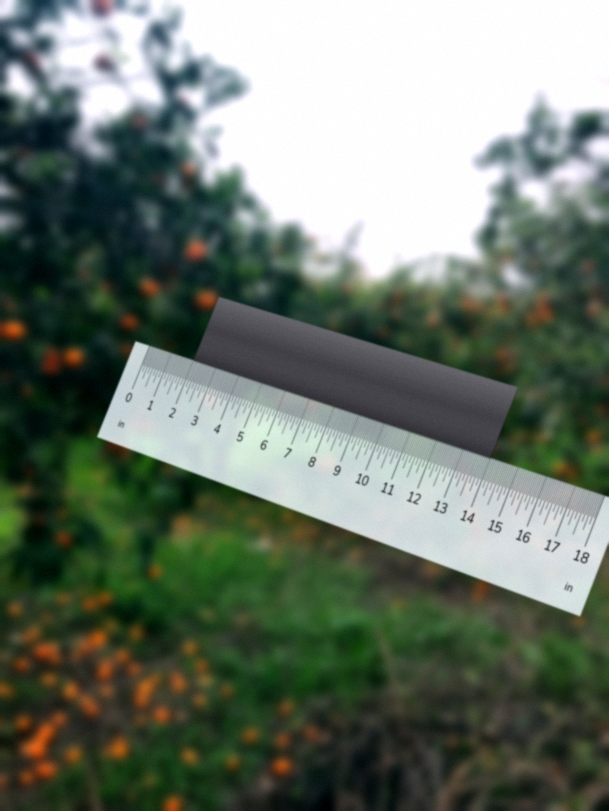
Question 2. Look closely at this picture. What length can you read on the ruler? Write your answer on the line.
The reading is 12 in
